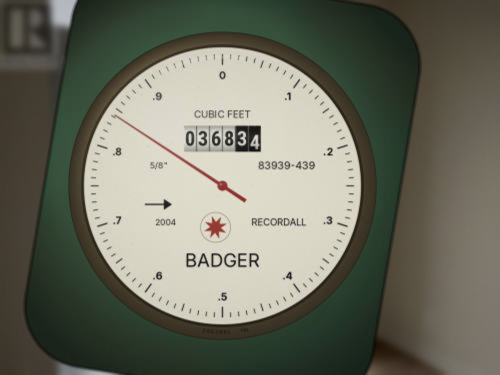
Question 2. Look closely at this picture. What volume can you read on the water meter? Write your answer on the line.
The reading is 36833.84 ft³
